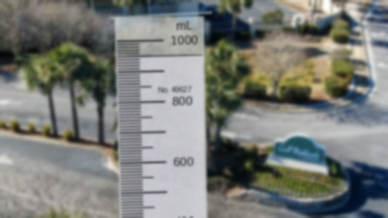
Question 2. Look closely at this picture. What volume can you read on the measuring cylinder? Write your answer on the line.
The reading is 950 mL
